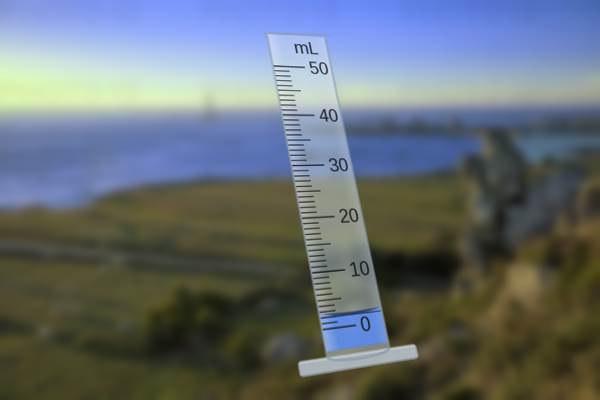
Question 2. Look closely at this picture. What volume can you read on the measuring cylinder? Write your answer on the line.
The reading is 2 mL
